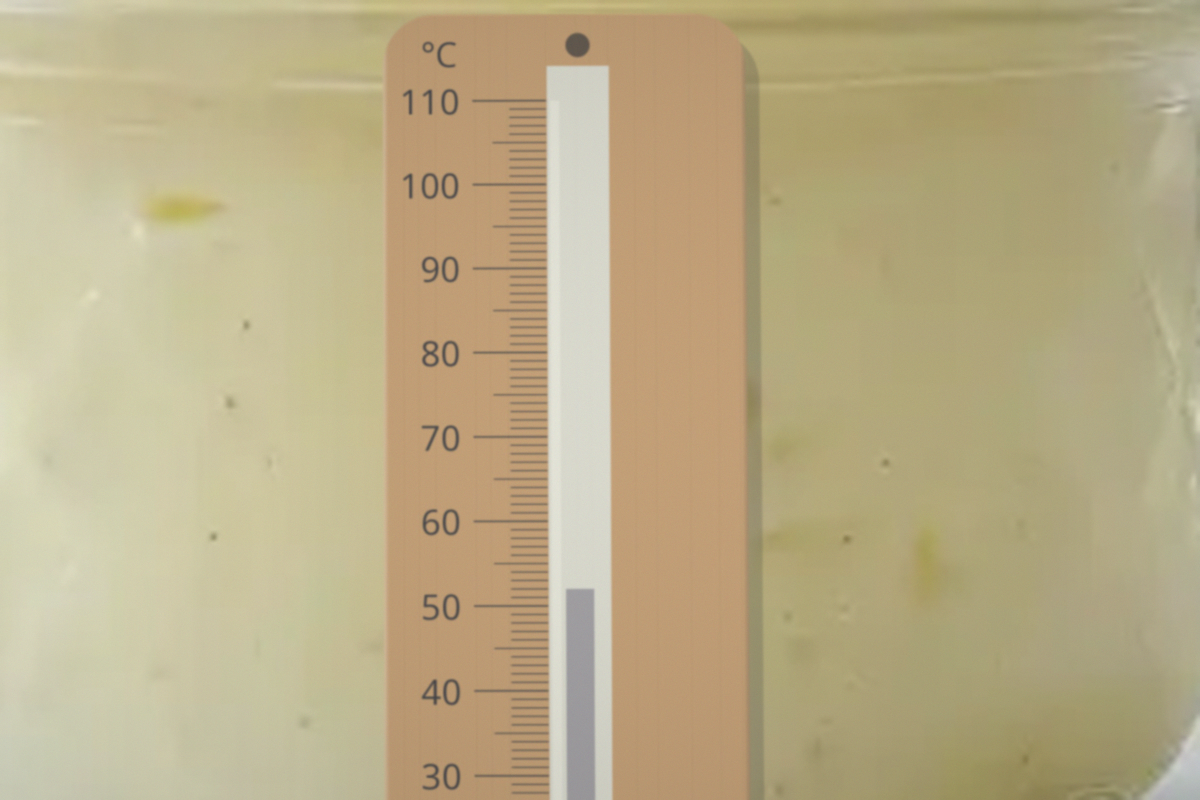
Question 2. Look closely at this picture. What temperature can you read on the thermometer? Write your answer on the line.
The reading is 52 °C
